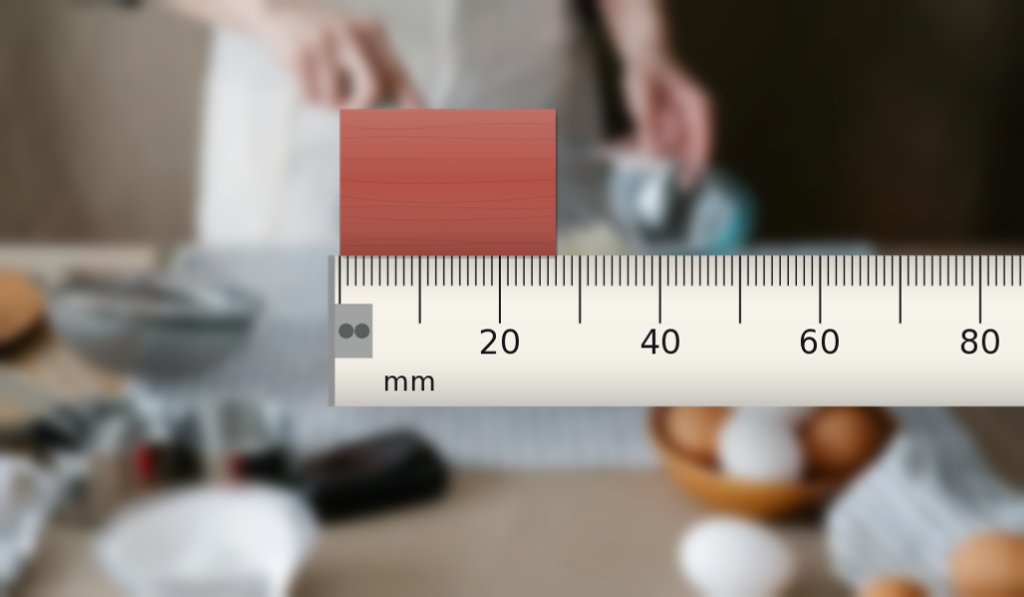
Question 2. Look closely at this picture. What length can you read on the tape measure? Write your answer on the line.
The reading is 27 mm
